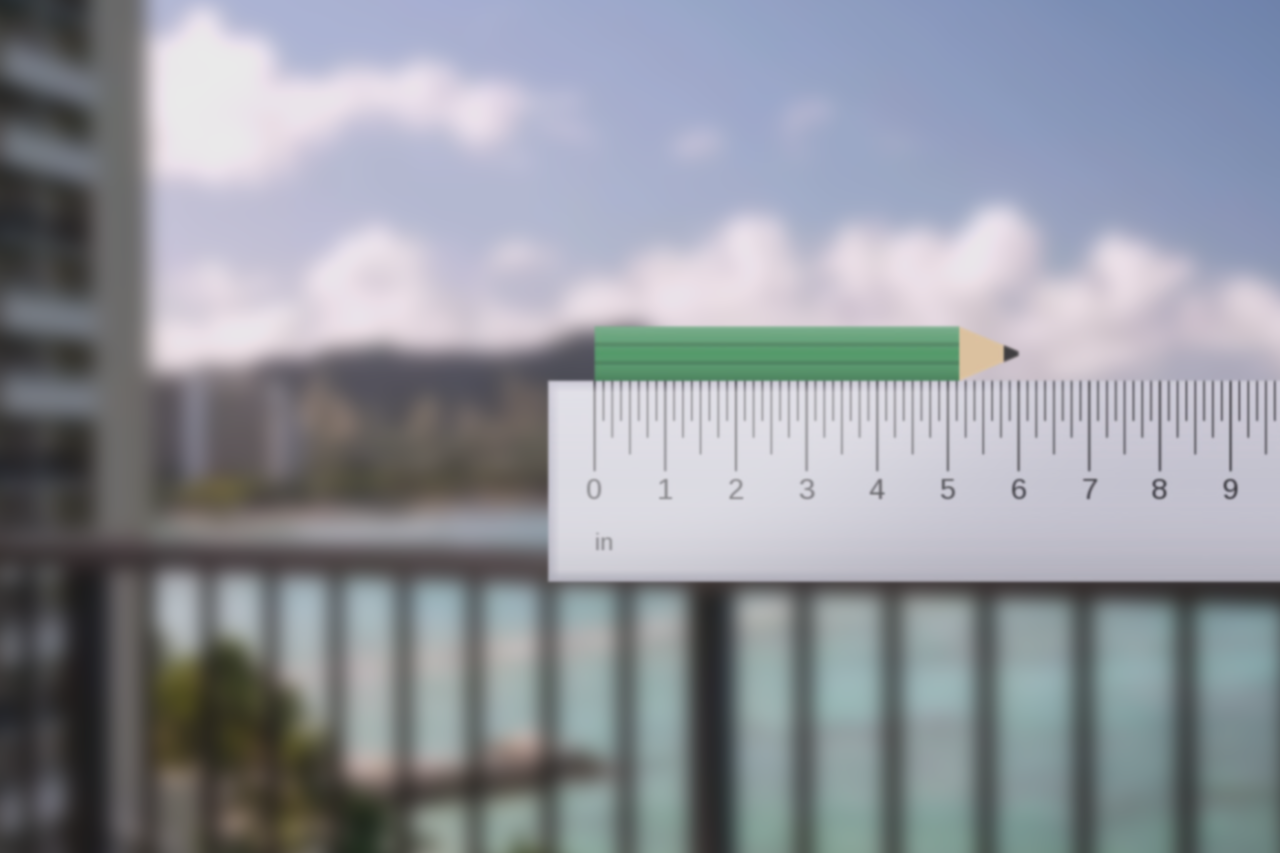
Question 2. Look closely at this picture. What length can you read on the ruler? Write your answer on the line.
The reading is 6 in
